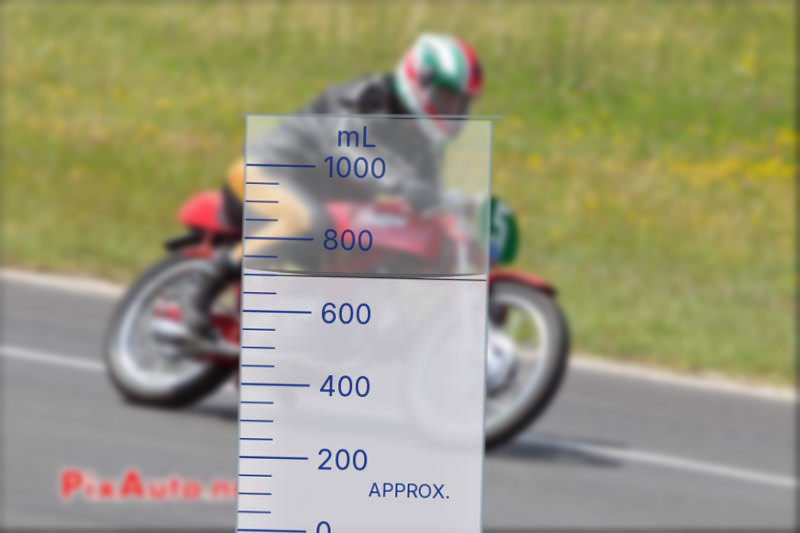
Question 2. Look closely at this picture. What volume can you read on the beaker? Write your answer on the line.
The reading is 700 mL
